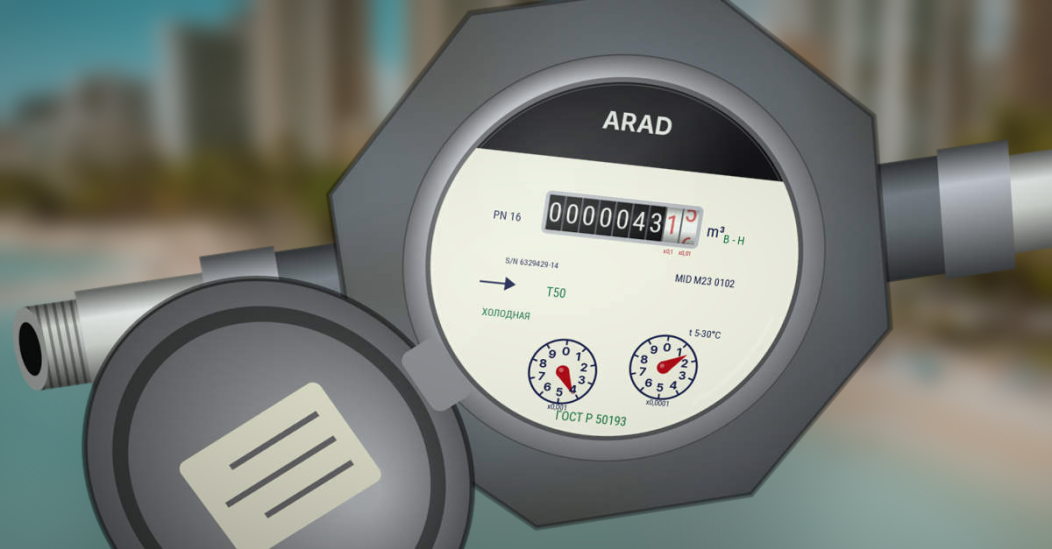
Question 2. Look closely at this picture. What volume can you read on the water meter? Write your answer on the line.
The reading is 43.1541 m³
